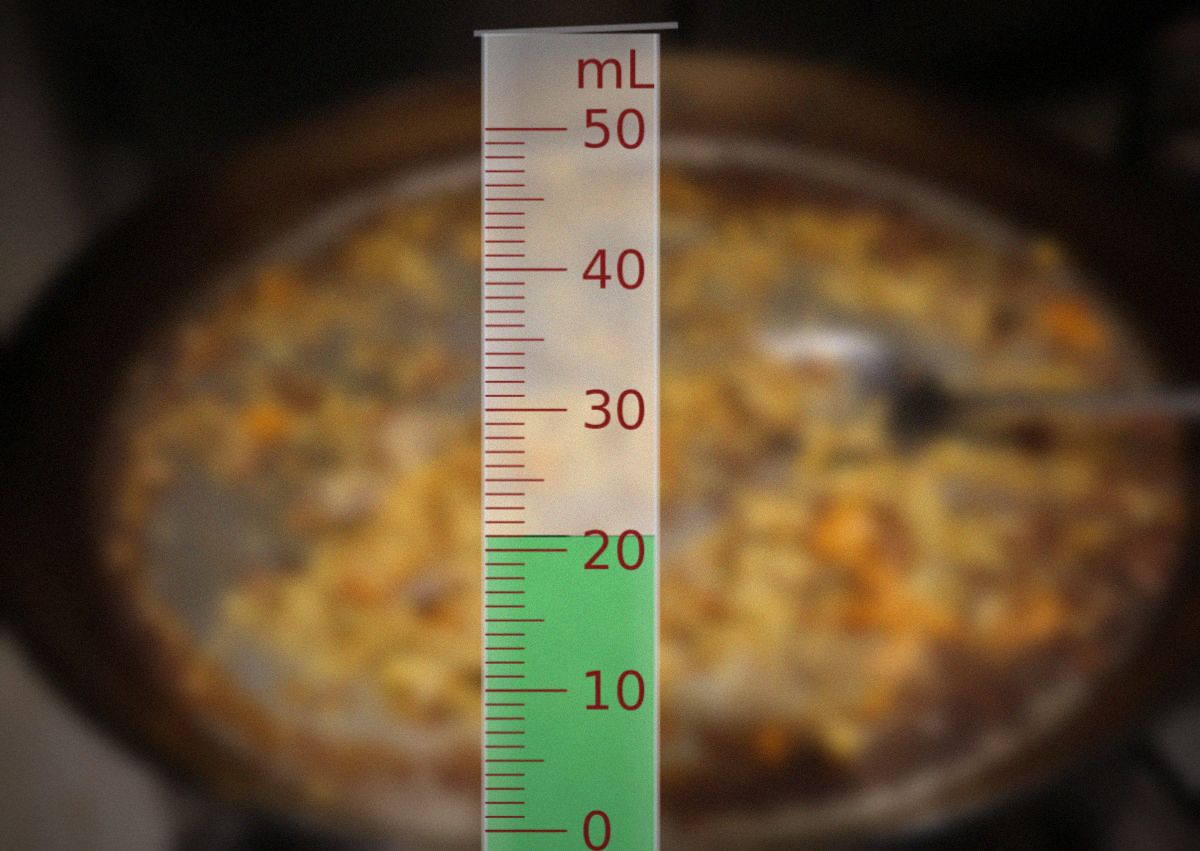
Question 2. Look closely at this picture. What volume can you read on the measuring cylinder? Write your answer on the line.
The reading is 21 mL
